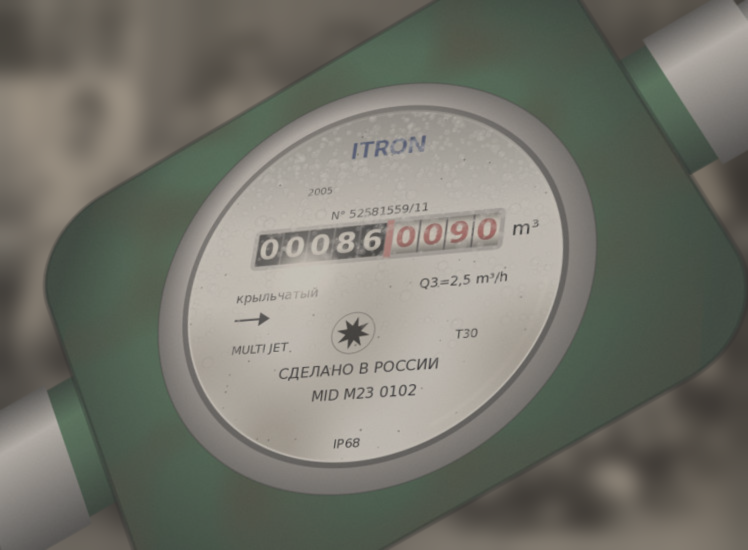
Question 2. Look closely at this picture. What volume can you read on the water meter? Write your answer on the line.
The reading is 86.0090 m³
